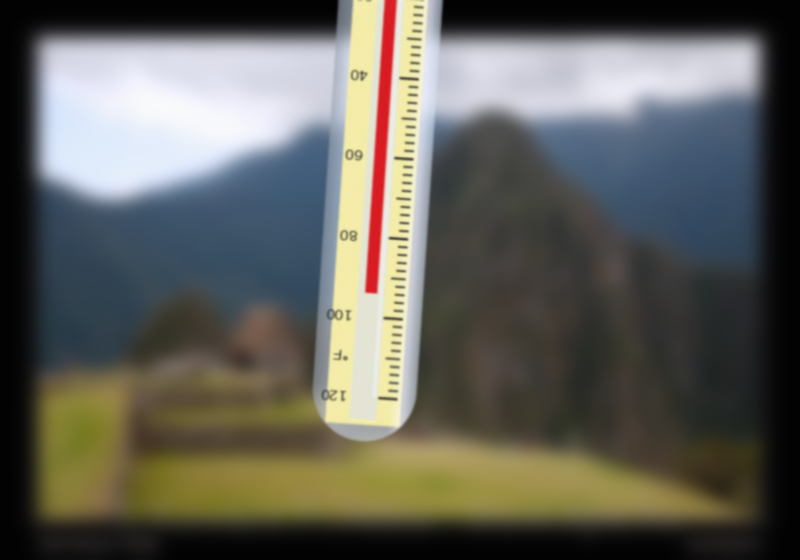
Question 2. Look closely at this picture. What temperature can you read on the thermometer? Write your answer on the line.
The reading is 94 °F
